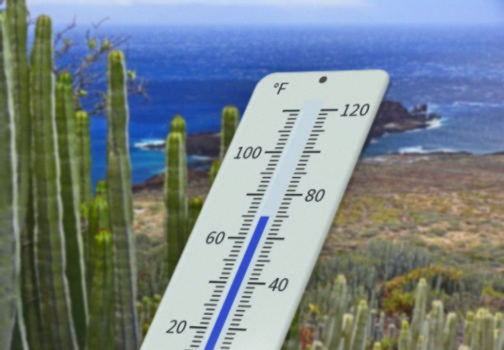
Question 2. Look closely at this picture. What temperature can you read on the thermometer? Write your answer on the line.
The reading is 70 °F
